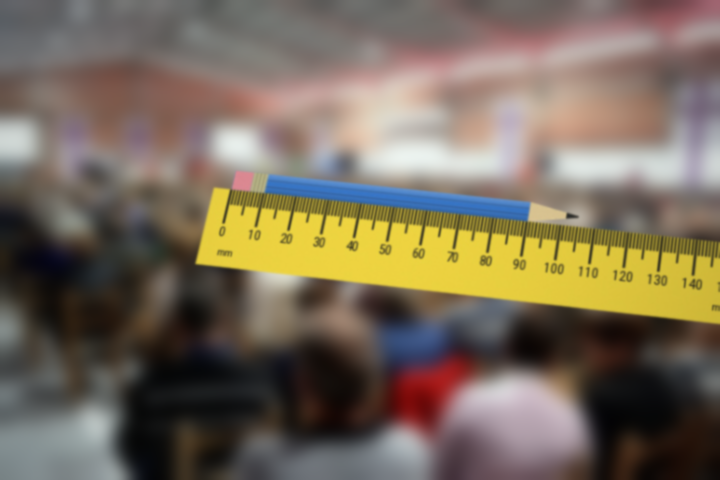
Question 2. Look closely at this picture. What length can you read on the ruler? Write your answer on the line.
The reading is 105 mm
